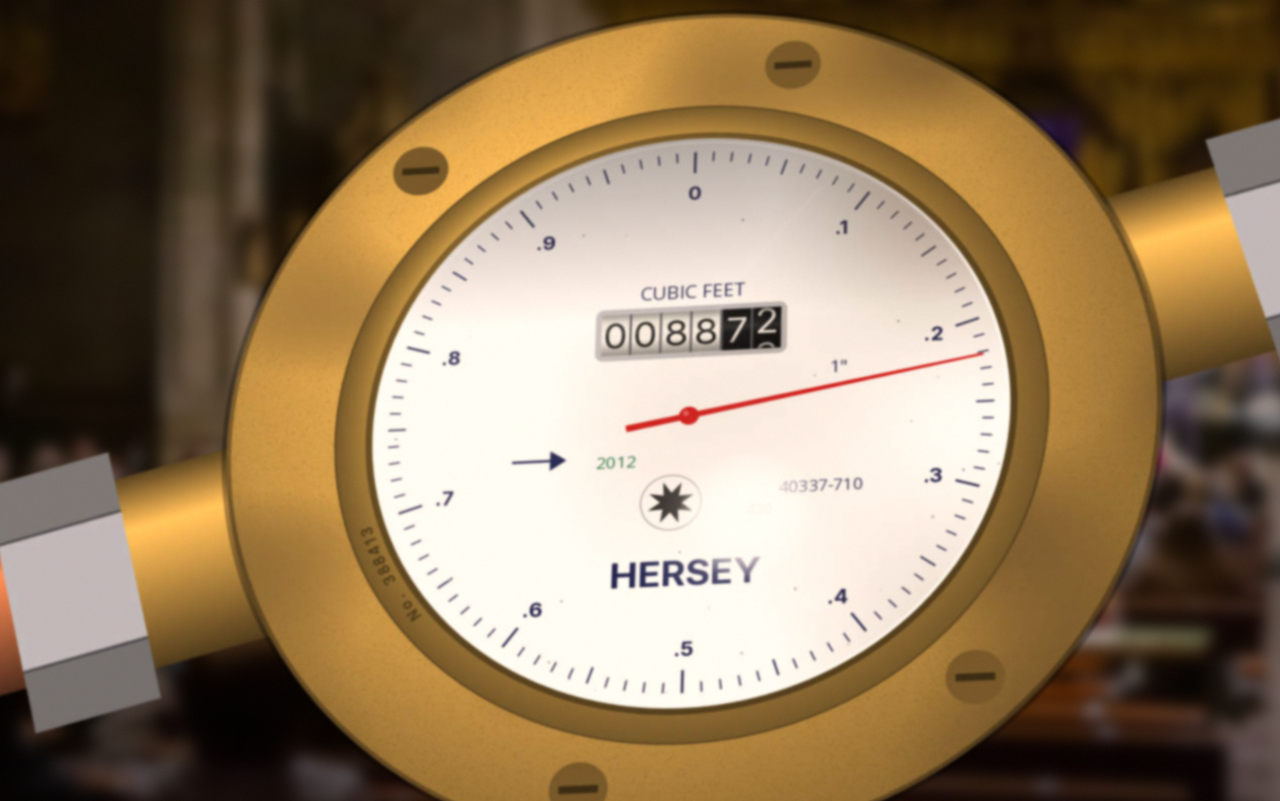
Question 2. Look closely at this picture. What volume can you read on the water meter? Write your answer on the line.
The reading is 8872.22 ft³
